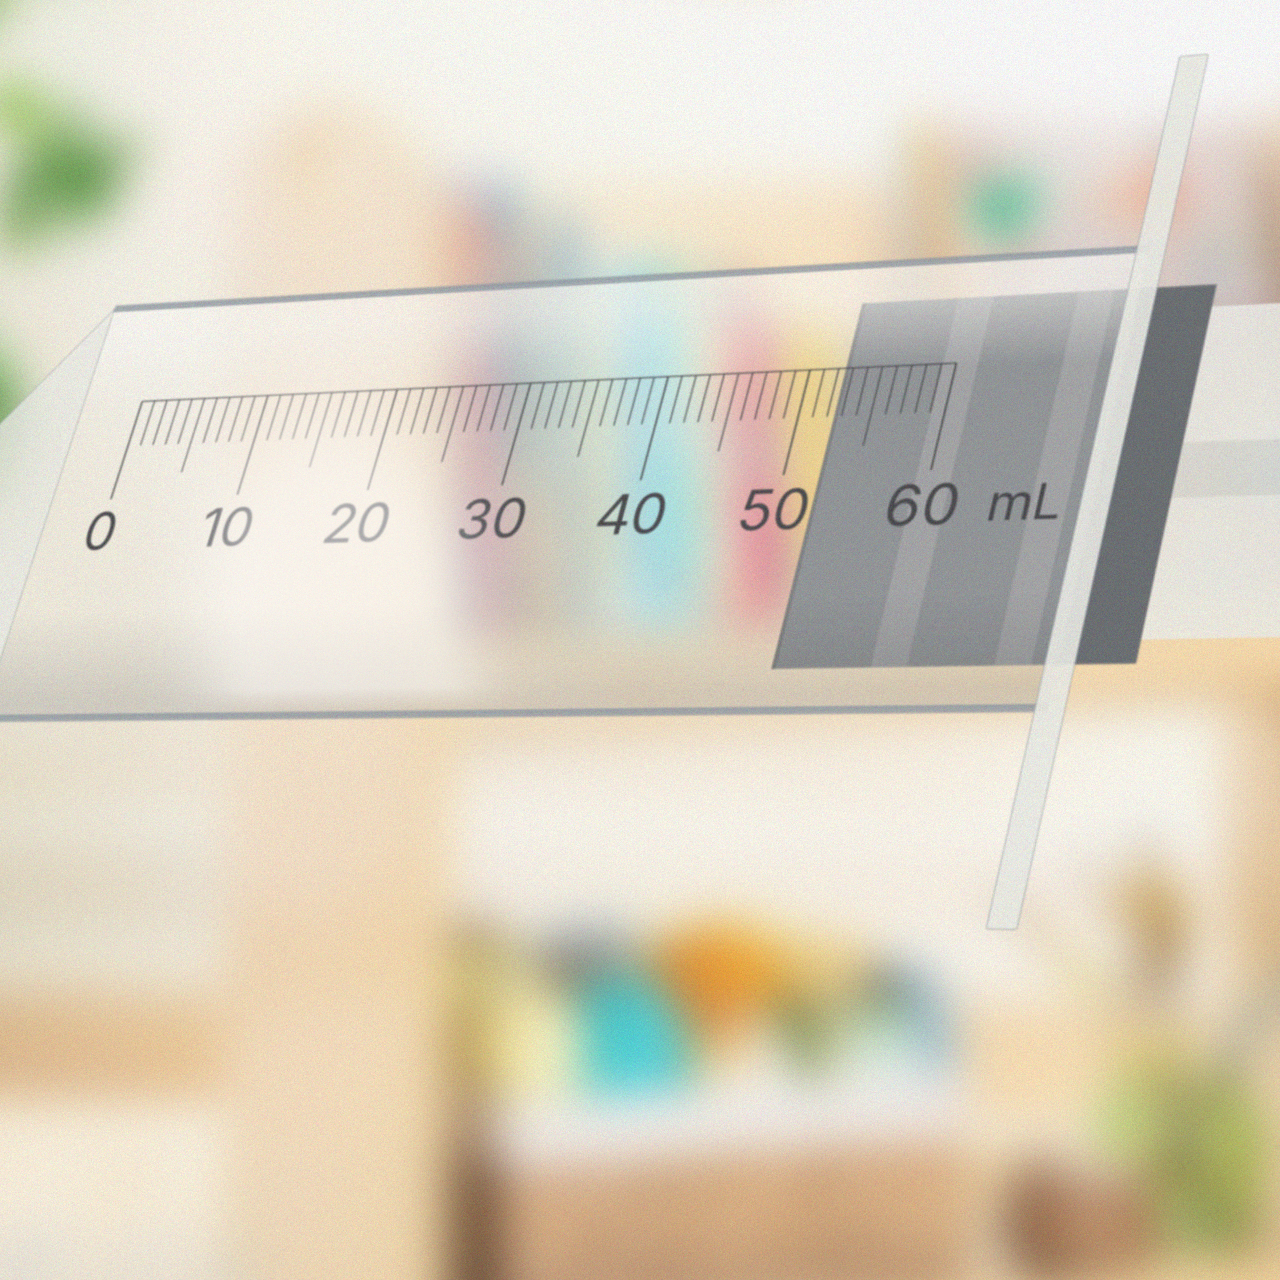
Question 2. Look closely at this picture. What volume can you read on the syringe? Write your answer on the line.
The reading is 52.5 mL
